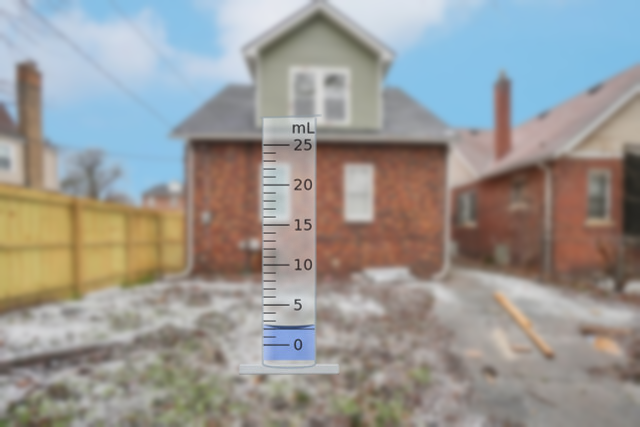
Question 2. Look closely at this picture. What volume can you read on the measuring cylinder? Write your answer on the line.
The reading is 2 mL
